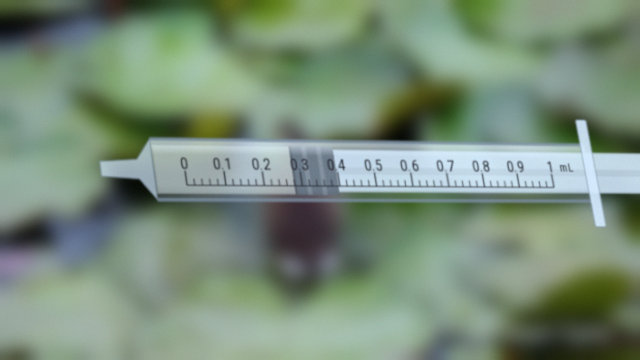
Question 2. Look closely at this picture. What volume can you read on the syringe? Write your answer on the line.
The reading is 0.28 mL
